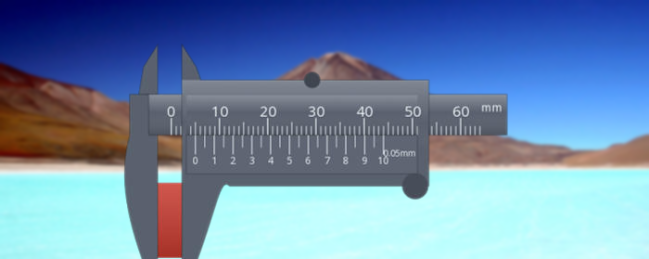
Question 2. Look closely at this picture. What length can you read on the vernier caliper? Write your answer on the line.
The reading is 5.0 mm
